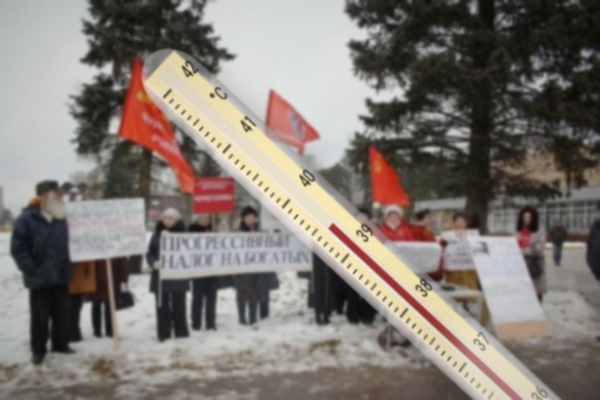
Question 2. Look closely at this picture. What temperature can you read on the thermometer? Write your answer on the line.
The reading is 39.4 °C
